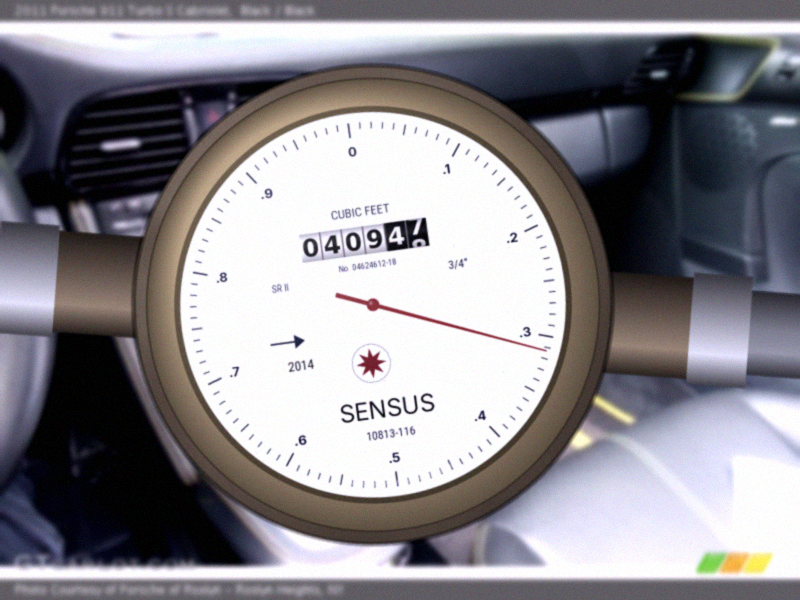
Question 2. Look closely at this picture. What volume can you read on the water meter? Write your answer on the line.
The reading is 40947.31 ft³
